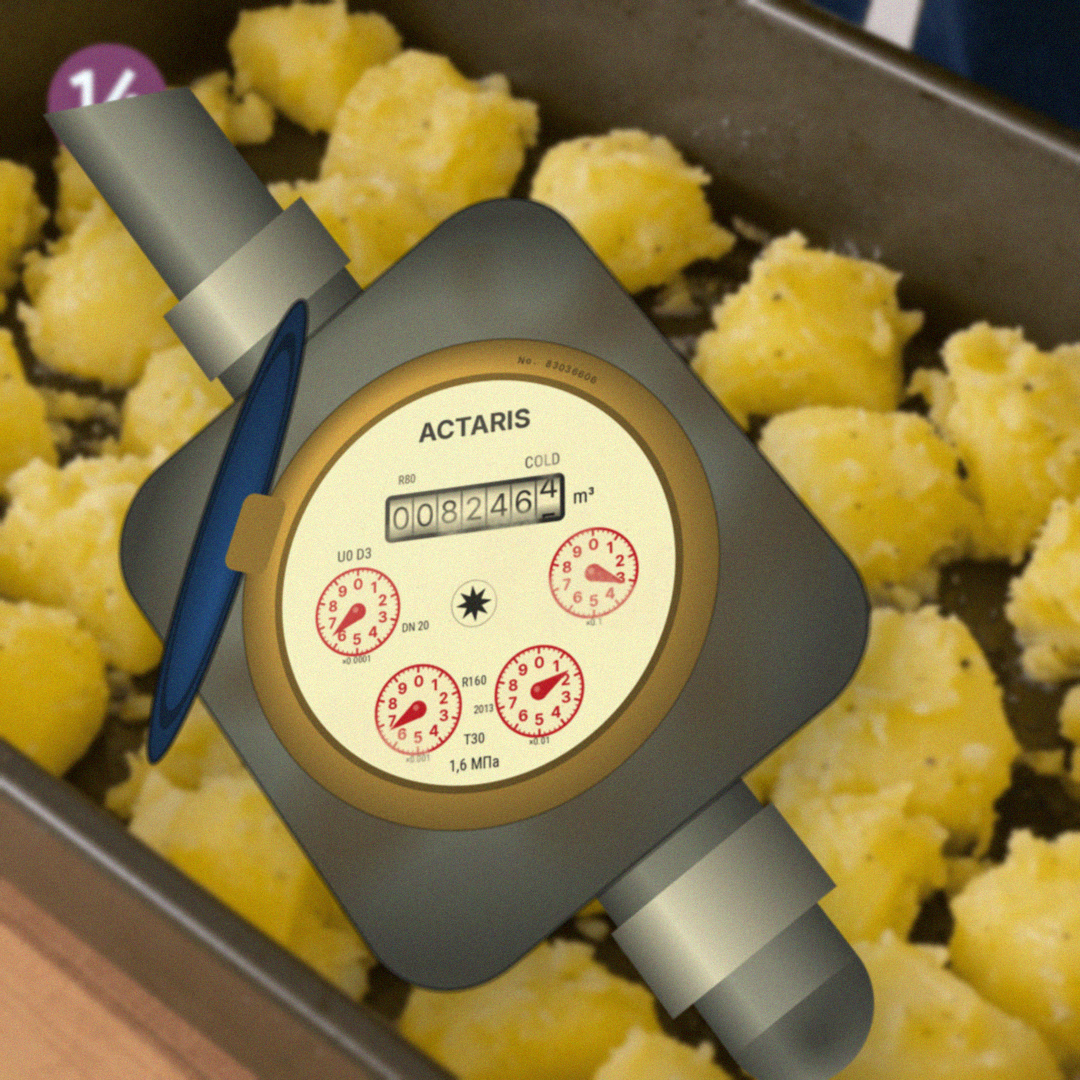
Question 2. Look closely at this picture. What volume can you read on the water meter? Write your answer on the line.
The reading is 82464.3166 m³
